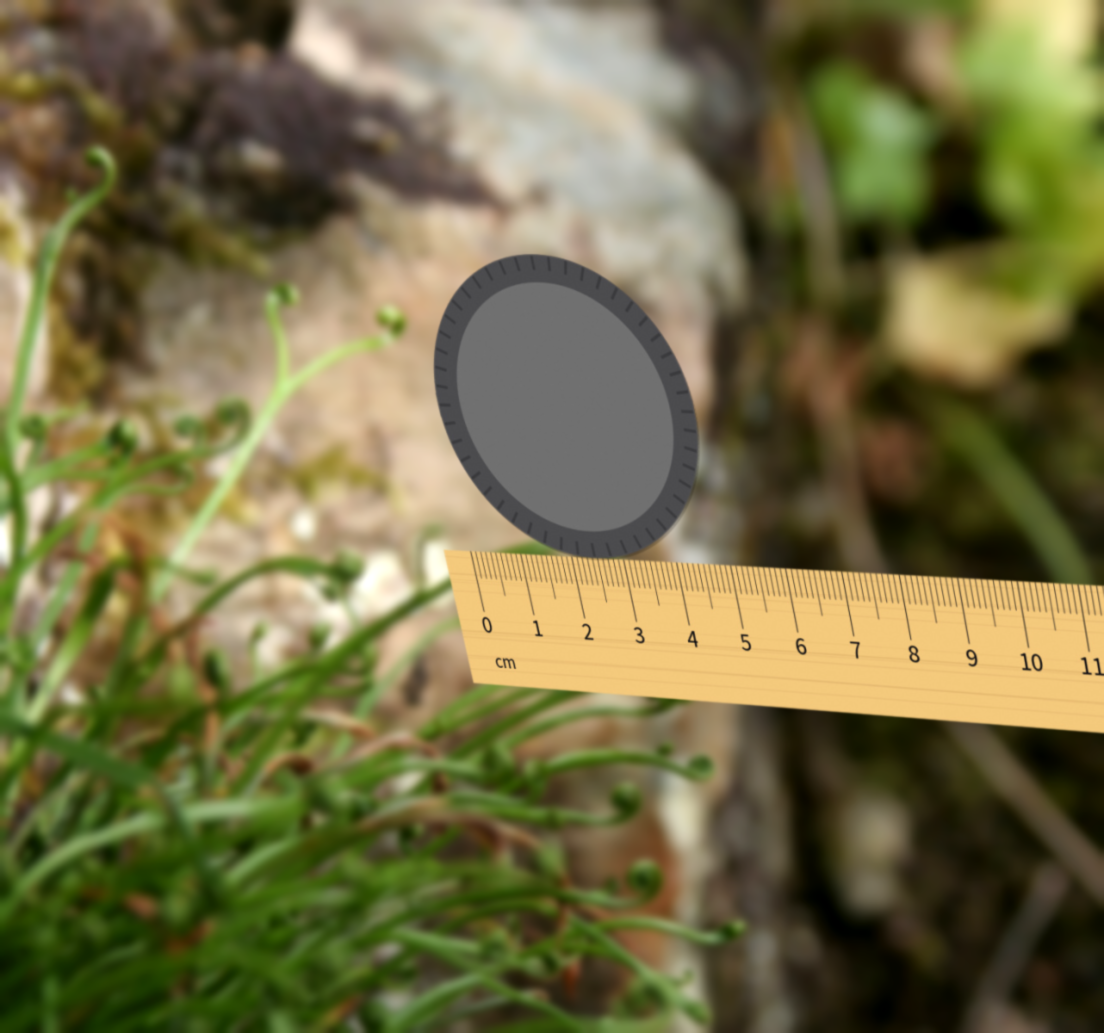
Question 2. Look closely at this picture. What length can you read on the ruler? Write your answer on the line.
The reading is 4.9 cm
